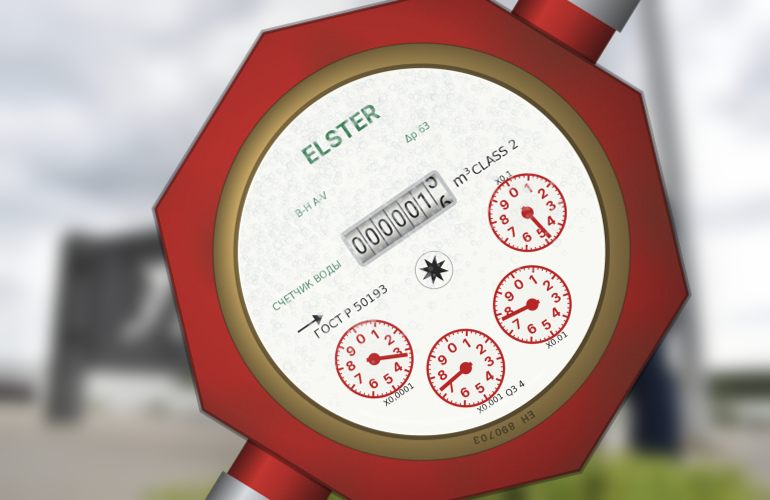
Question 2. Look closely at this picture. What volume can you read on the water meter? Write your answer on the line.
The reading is 15.4773 m³
